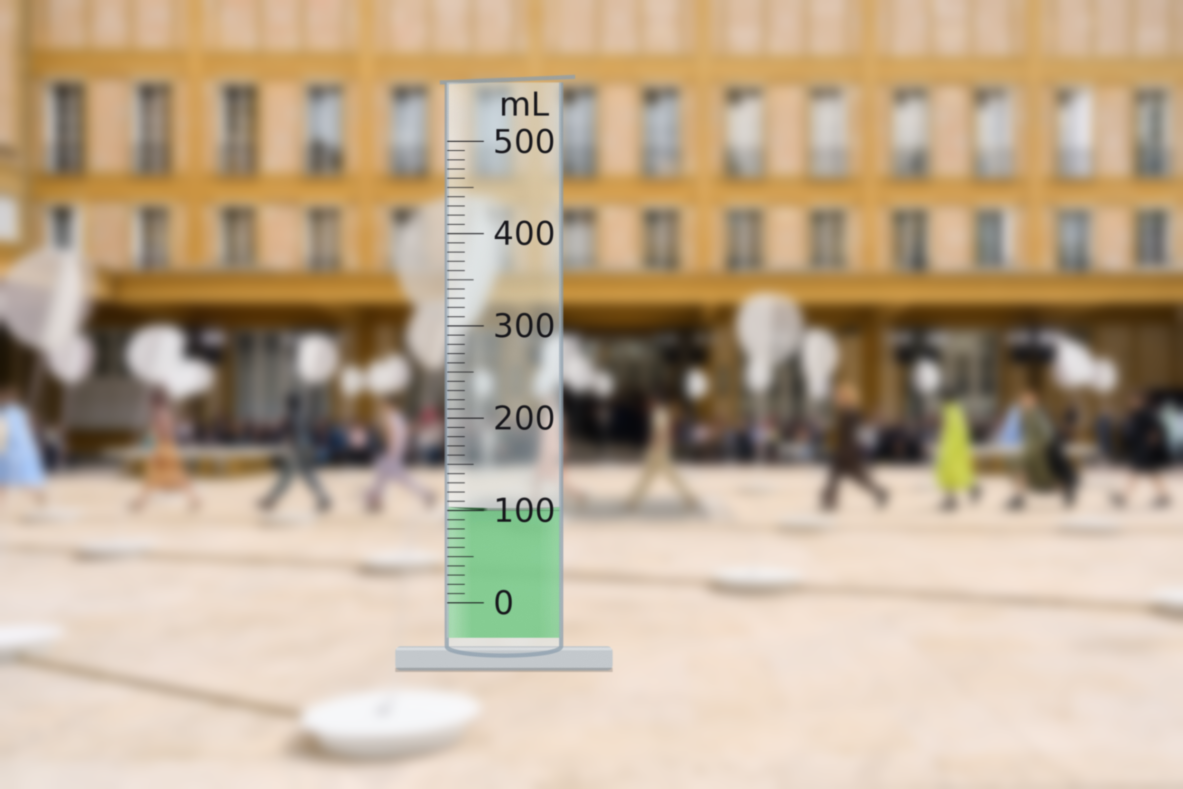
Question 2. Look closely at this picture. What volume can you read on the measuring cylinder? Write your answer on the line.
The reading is 100 mL
